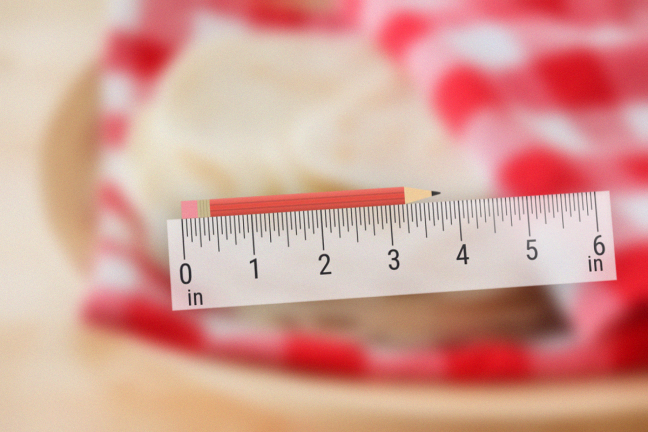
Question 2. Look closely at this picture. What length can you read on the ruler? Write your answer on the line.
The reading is 3.75 in
